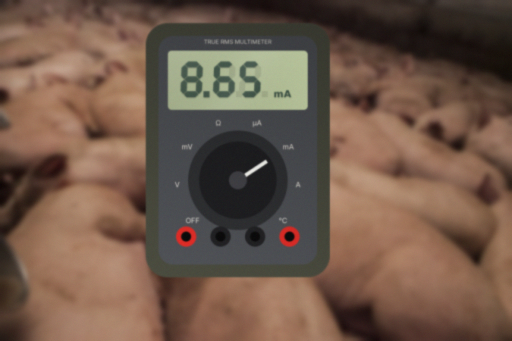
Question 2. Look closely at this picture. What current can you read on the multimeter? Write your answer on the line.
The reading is 8.65 mA
